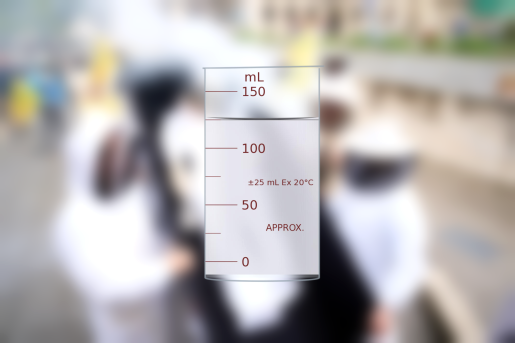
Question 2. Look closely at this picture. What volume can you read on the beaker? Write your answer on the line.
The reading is 125 mL
